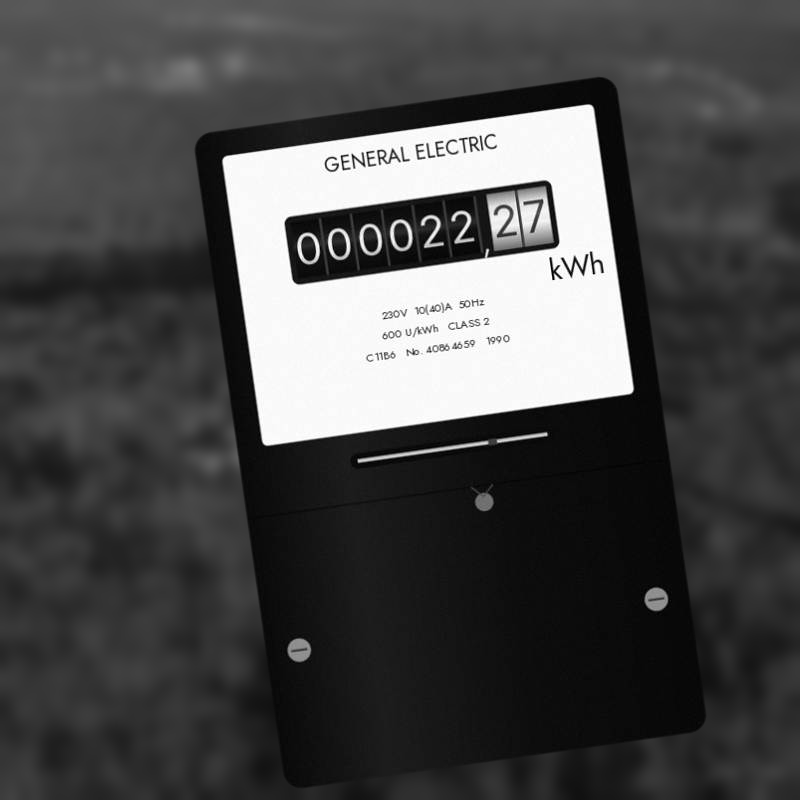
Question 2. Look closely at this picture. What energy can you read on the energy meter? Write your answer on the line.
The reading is 22.27 kWh
